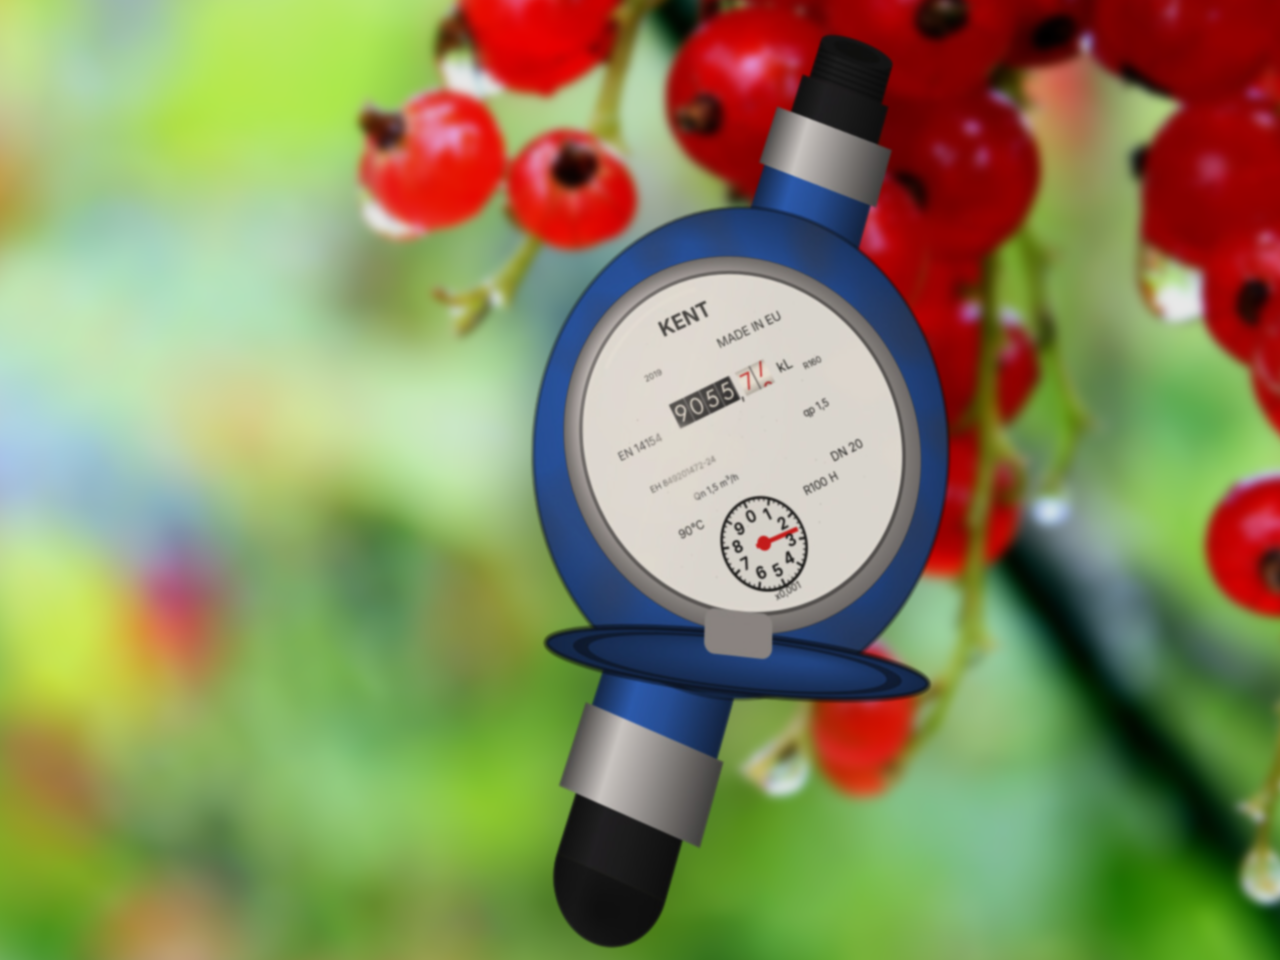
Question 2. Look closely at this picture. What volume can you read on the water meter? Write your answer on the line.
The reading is 9055.772 kL
